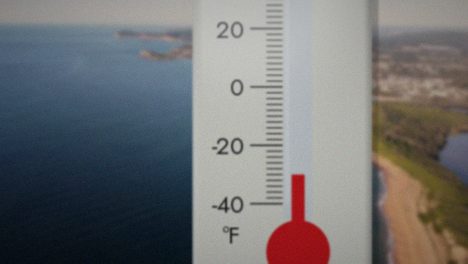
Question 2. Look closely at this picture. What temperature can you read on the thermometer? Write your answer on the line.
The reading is -30 °F
